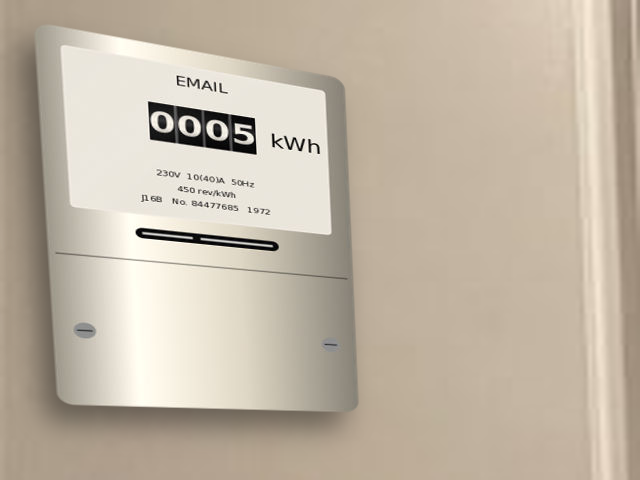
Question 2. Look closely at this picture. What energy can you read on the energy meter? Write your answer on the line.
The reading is 5 kWh
